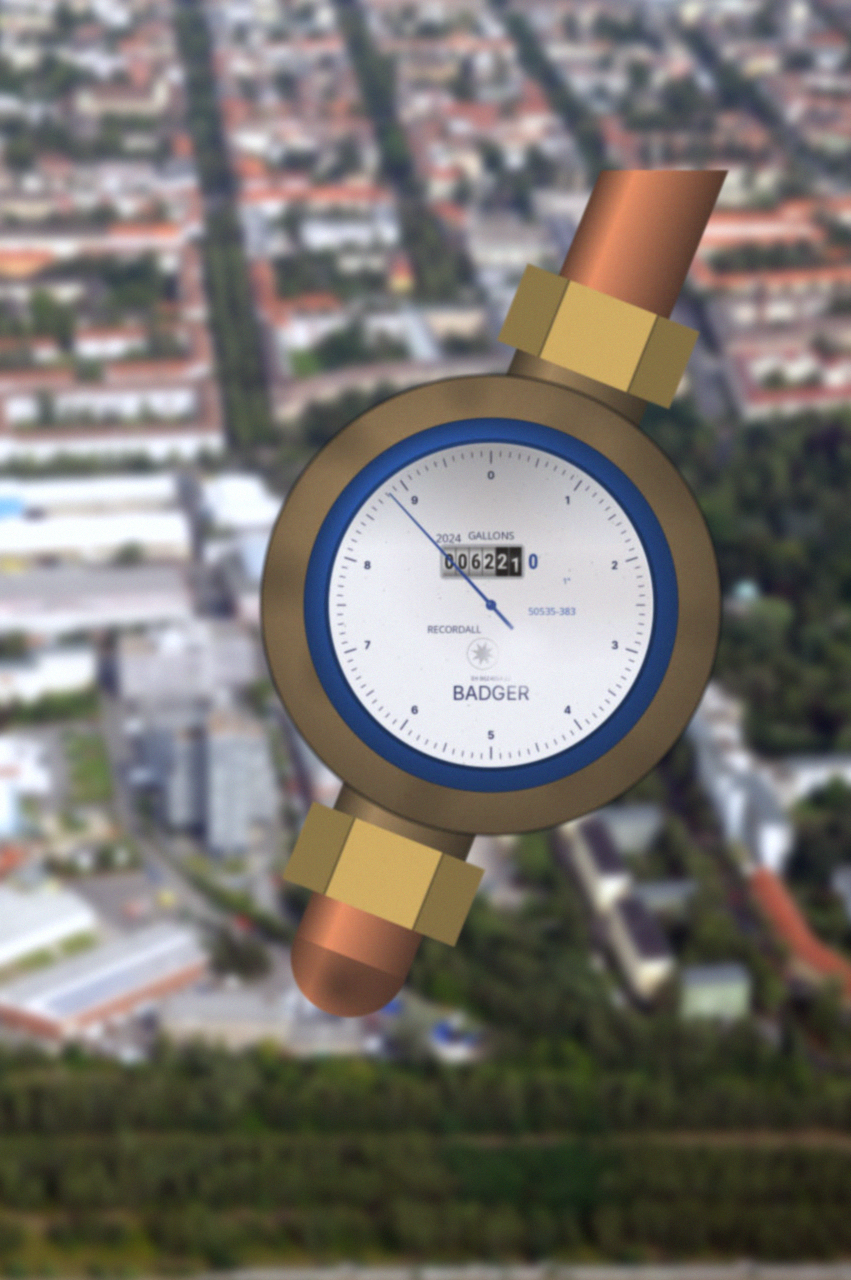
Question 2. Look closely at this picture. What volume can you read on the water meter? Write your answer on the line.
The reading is 62208.8 gal
